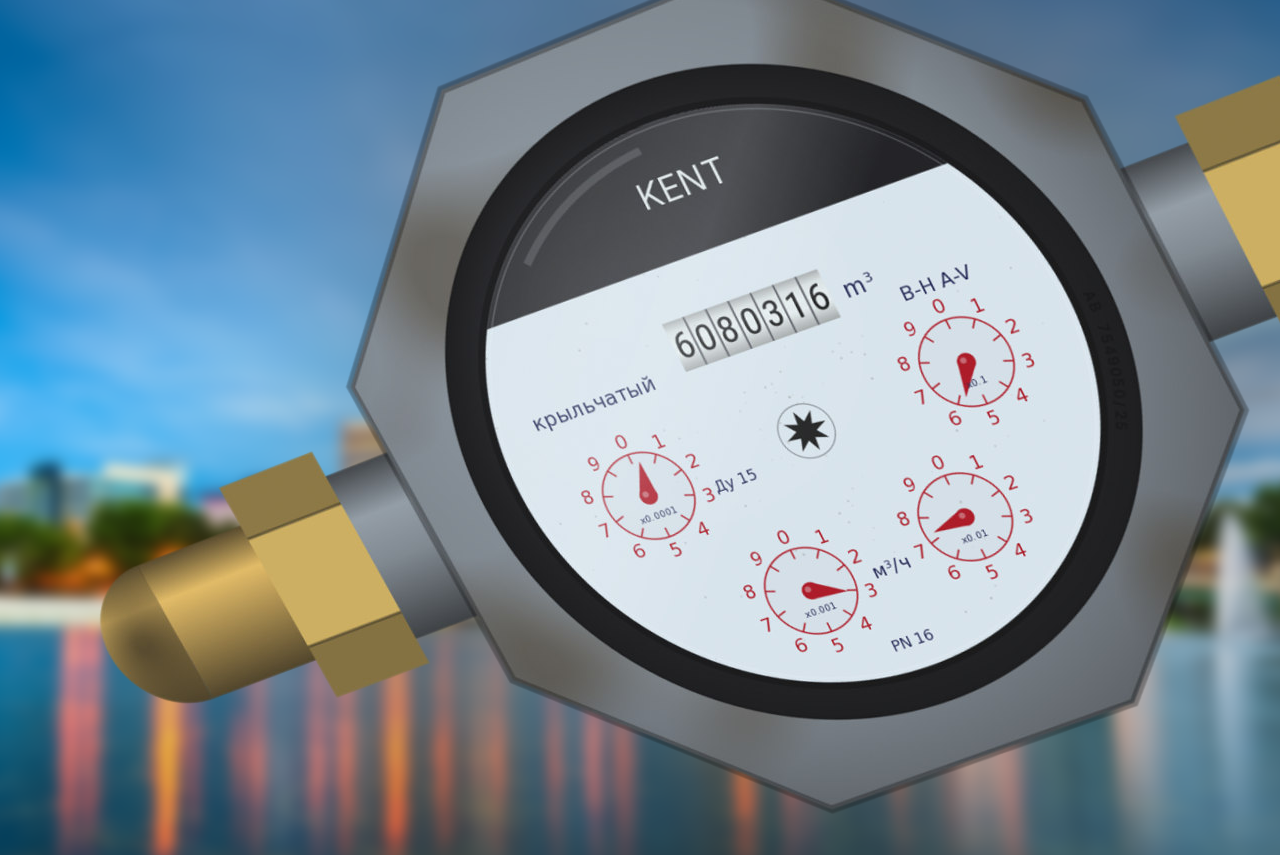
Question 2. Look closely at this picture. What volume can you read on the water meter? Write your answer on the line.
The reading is 6080316.5730 m³
